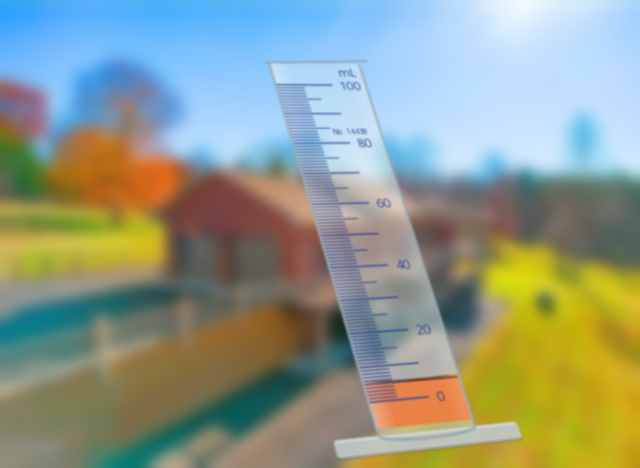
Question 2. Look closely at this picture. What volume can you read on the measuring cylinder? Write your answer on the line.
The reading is 5 mL
